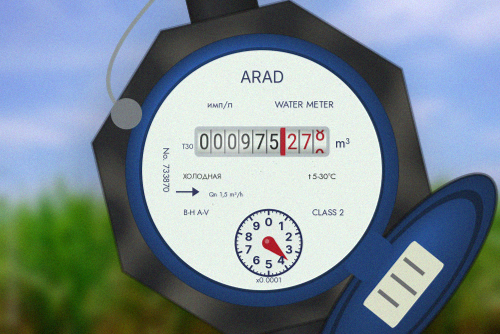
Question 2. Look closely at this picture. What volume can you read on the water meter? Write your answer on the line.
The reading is 975.2783 m³
